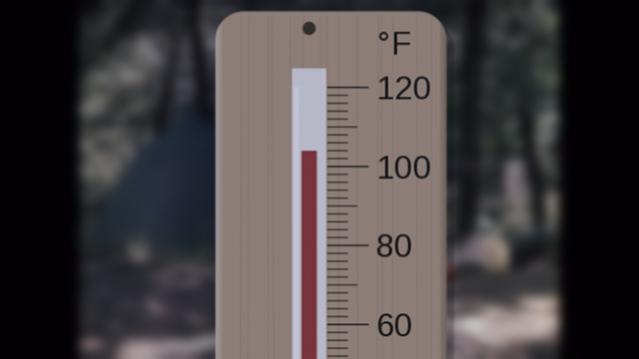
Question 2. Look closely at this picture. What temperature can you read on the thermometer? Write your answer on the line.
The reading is 104 °F
